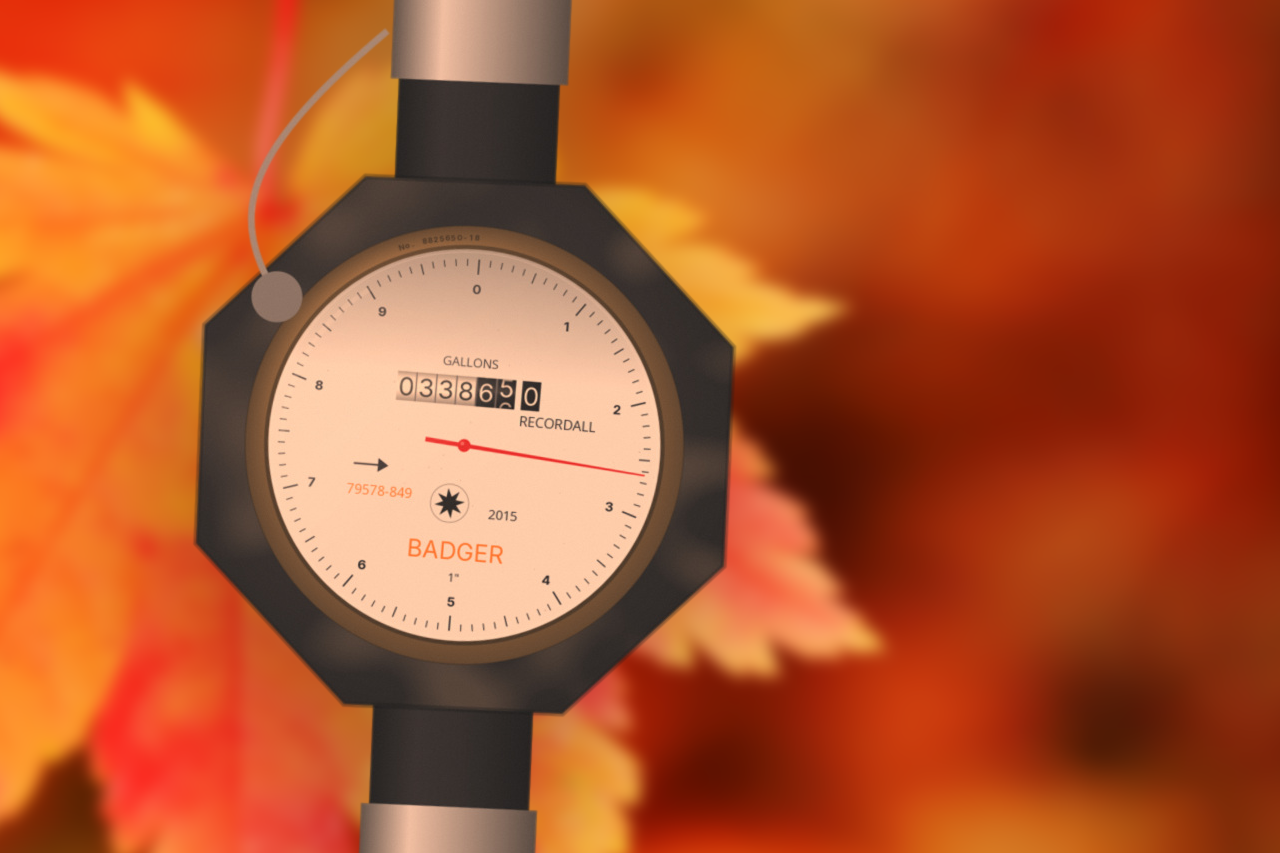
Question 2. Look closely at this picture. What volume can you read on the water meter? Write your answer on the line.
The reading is 338652.6 gal
